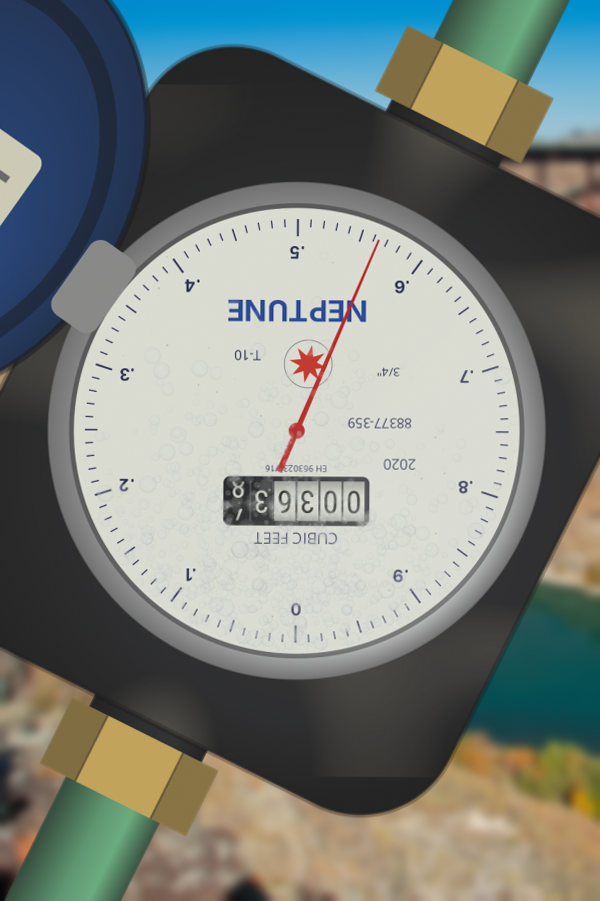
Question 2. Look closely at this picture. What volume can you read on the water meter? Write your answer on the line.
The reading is 3637.56 ft³
